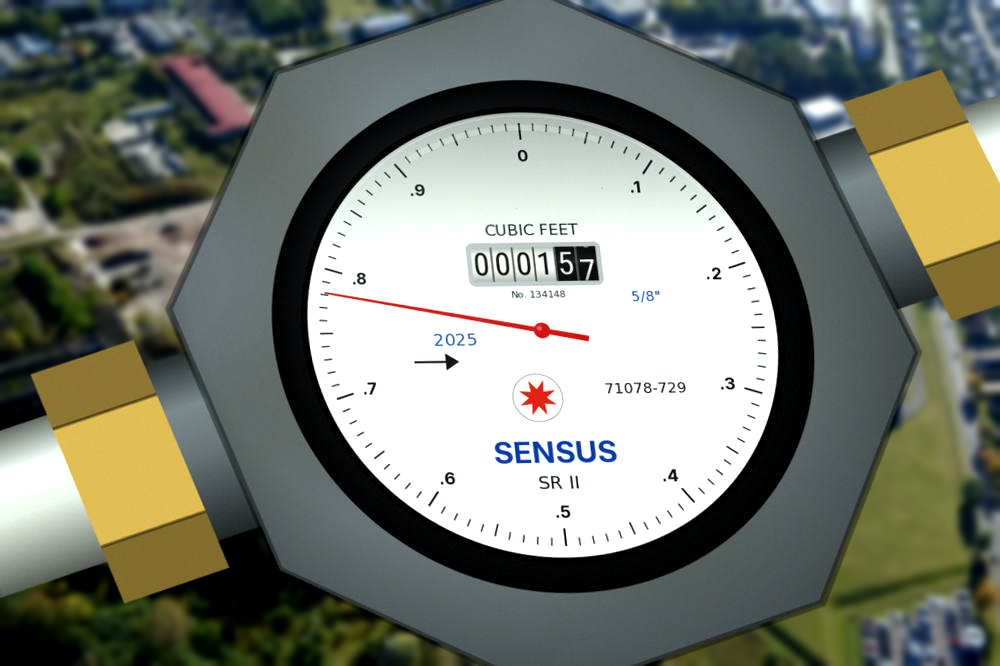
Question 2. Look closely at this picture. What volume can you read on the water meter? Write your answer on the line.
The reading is 156.78 ft³
